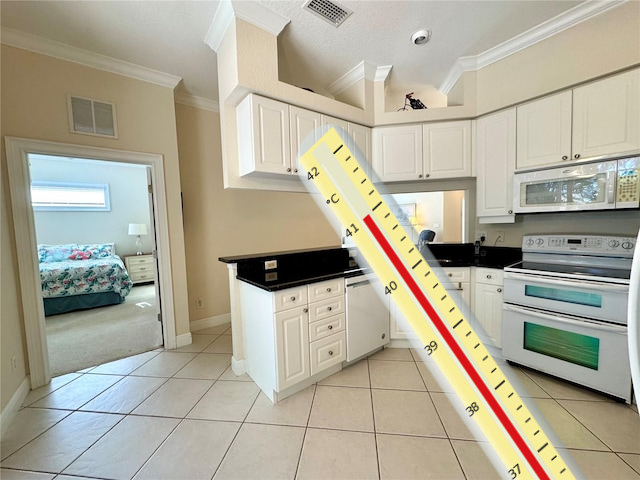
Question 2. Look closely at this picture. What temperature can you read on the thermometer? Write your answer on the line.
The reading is 41 °C
